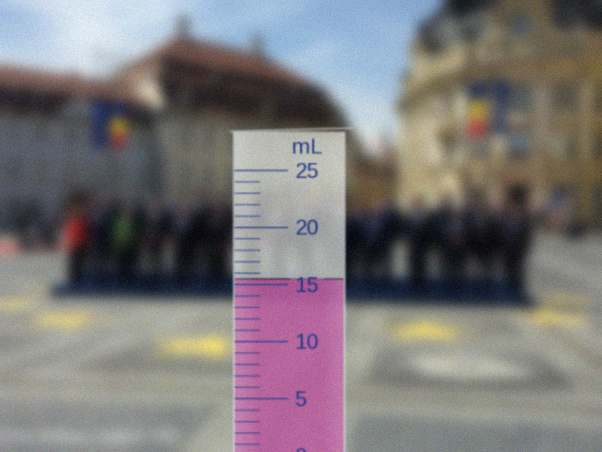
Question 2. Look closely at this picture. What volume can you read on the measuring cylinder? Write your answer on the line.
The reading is 15.5 mL
